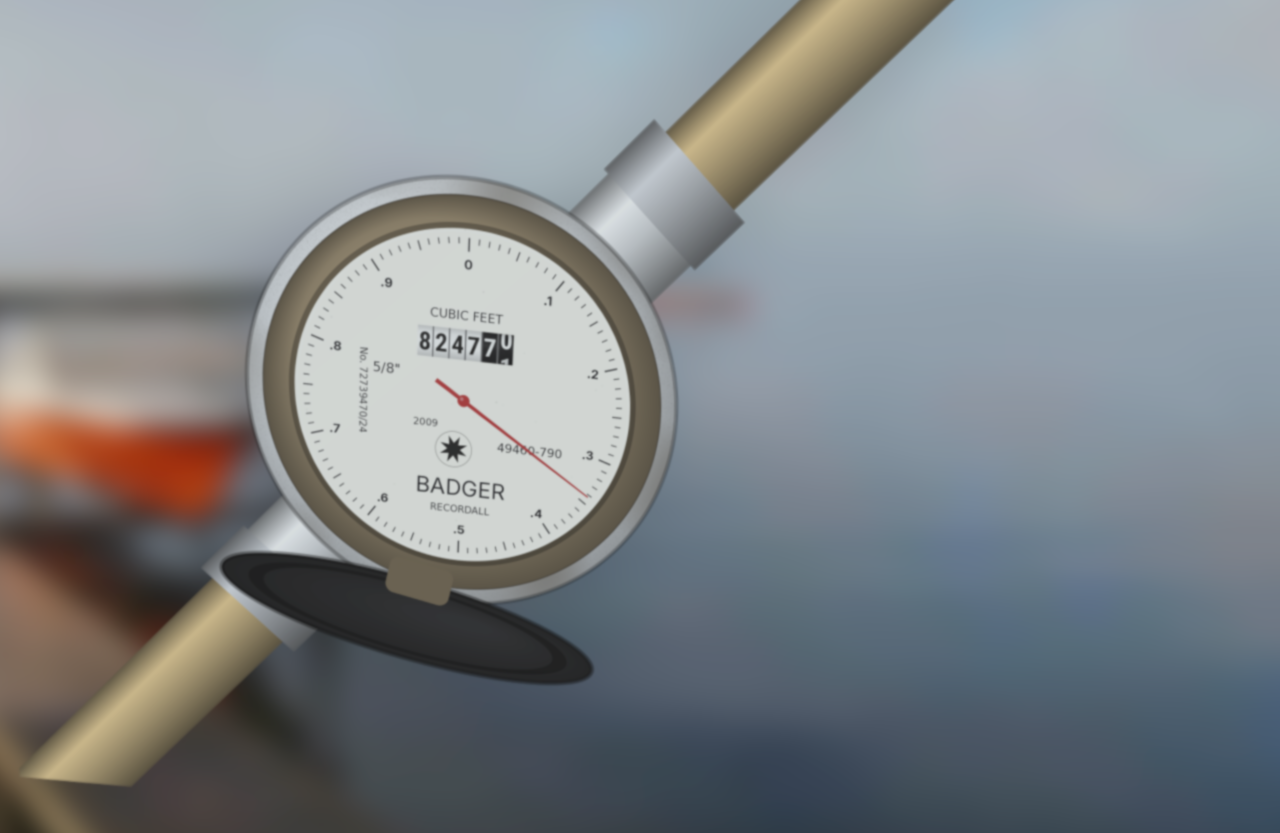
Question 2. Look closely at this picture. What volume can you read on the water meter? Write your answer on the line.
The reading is 824770.34 ft³
